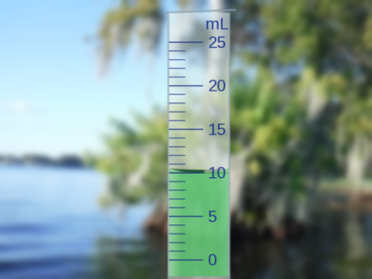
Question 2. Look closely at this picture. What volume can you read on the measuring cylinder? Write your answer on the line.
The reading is 10 mL
